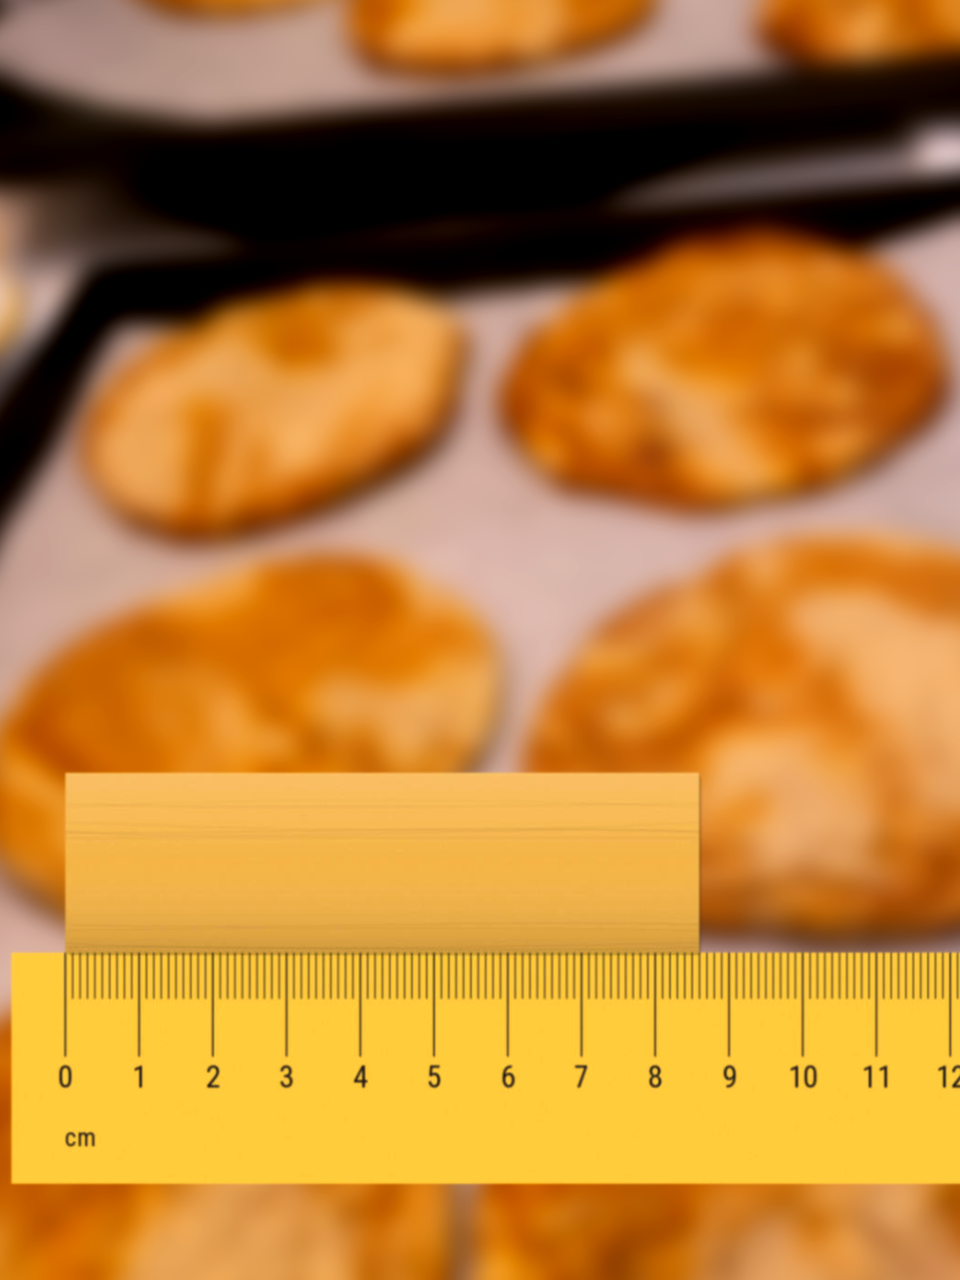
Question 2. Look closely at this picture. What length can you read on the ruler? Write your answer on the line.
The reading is 8.6 cm
